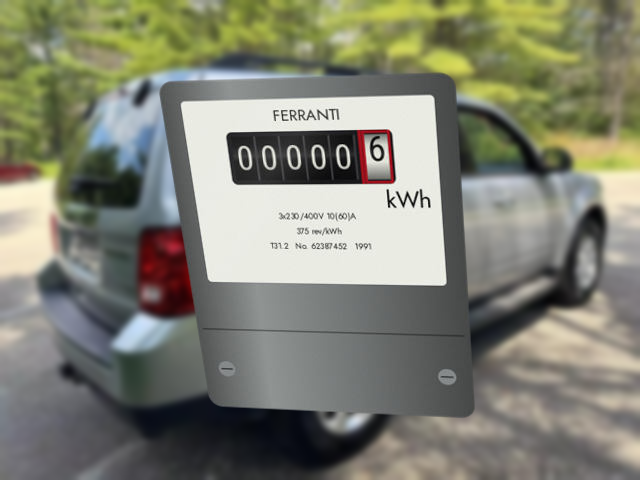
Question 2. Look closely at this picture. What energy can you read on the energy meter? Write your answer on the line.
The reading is 0.6 kWh
